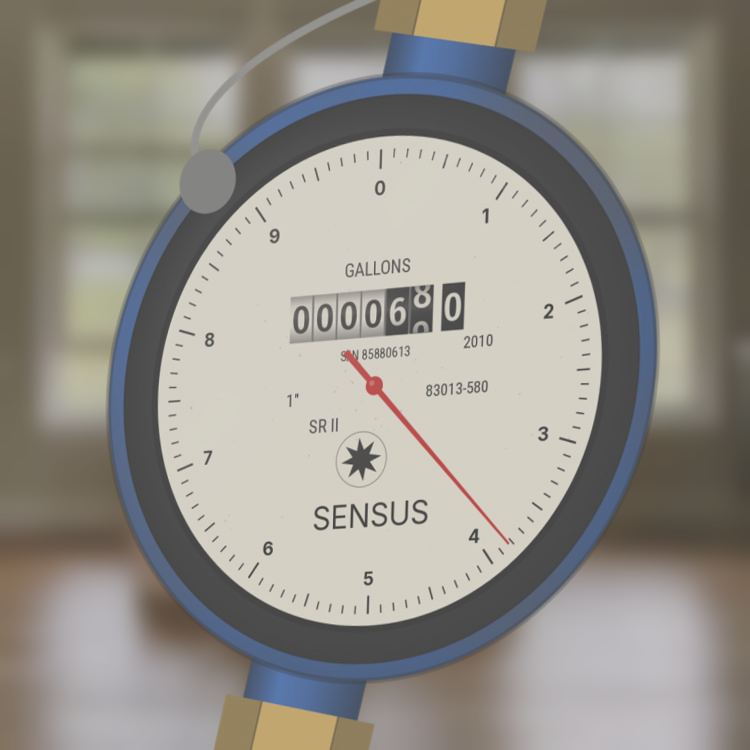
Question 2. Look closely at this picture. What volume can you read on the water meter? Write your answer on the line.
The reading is 683.8 gal
